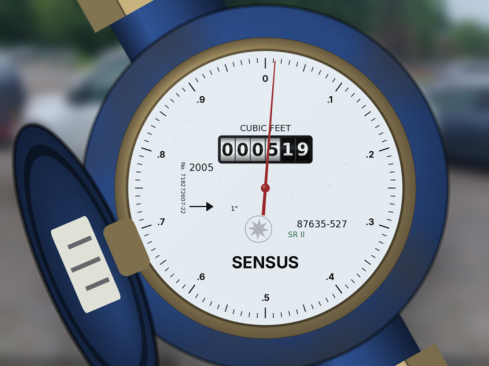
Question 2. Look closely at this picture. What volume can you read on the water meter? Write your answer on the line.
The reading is 519.01 ft³
